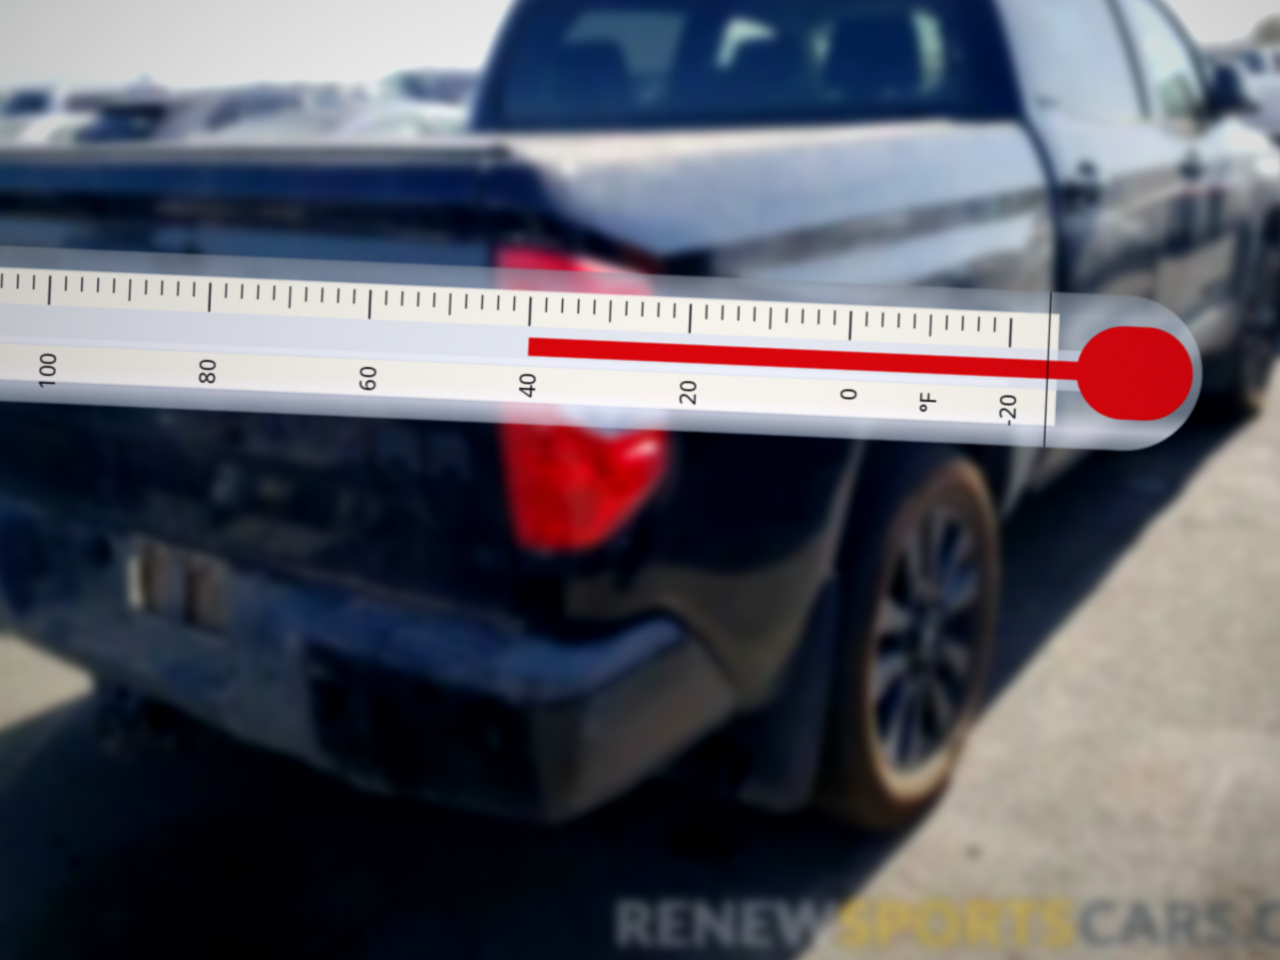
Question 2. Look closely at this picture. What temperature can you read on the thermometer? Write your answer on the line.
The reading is 40 °F
